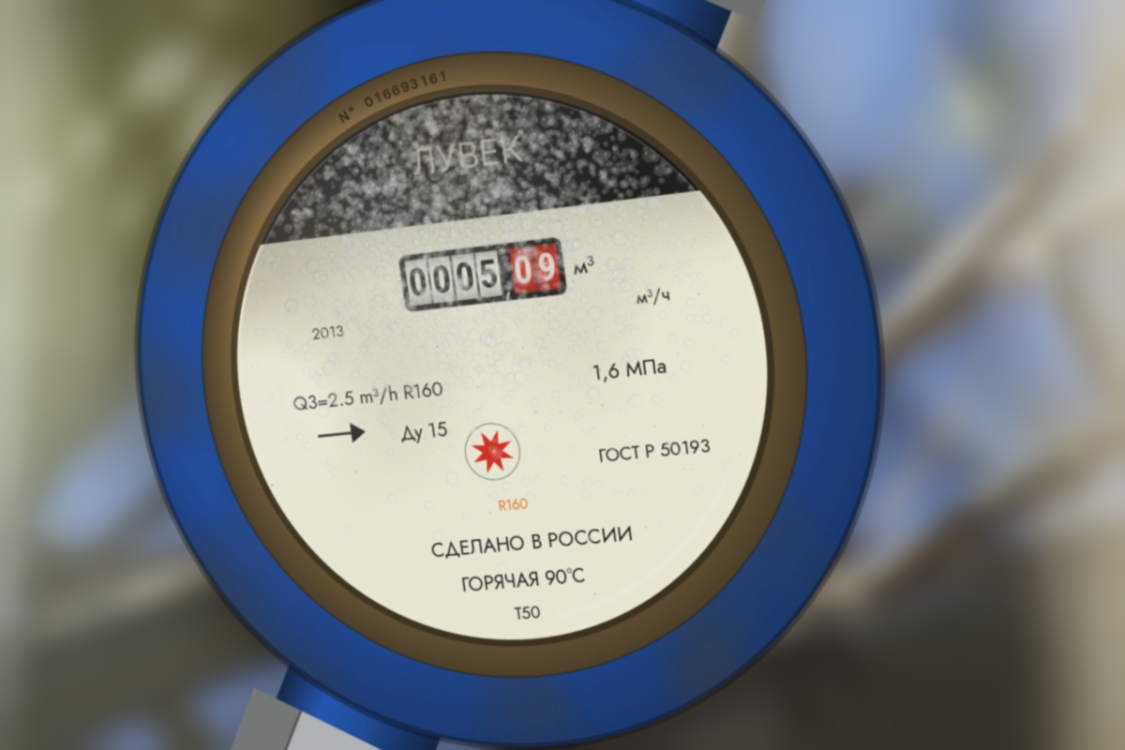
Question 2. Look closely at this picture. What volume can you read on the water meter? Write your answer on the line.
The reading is 5.09 m³
